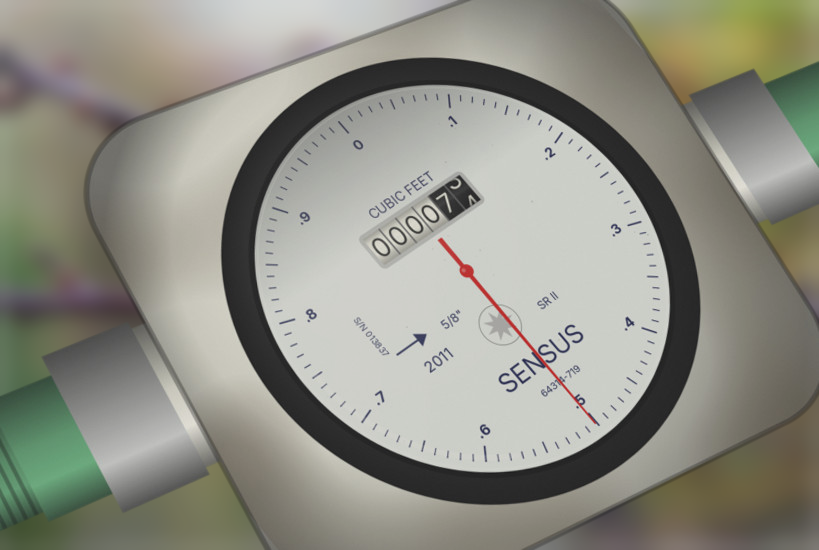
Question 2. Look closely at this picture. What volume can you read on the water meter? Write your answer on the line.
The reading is 73.50 ft³
